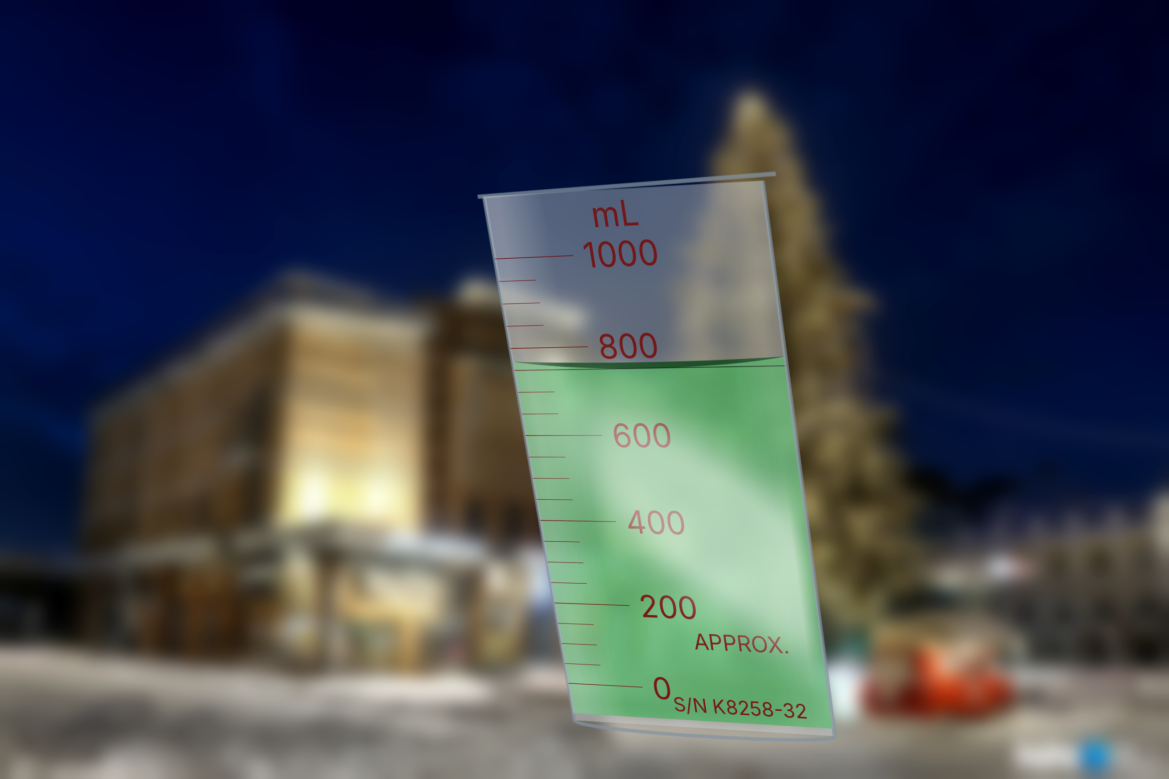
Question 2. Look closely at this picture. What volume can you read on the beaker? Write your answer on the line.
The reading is 750 mL
